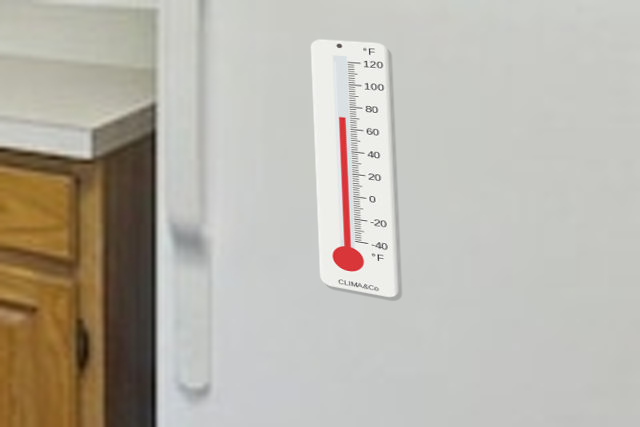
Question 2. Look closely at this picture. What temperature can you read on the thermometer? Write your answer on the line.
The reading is 70 °F
